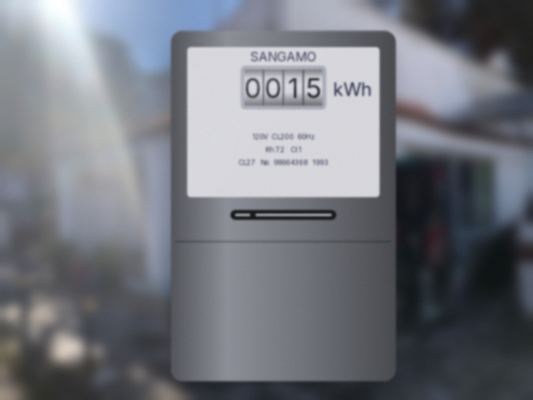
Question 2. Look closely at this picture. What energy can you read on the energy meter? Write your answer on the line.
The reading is 15 kWh
